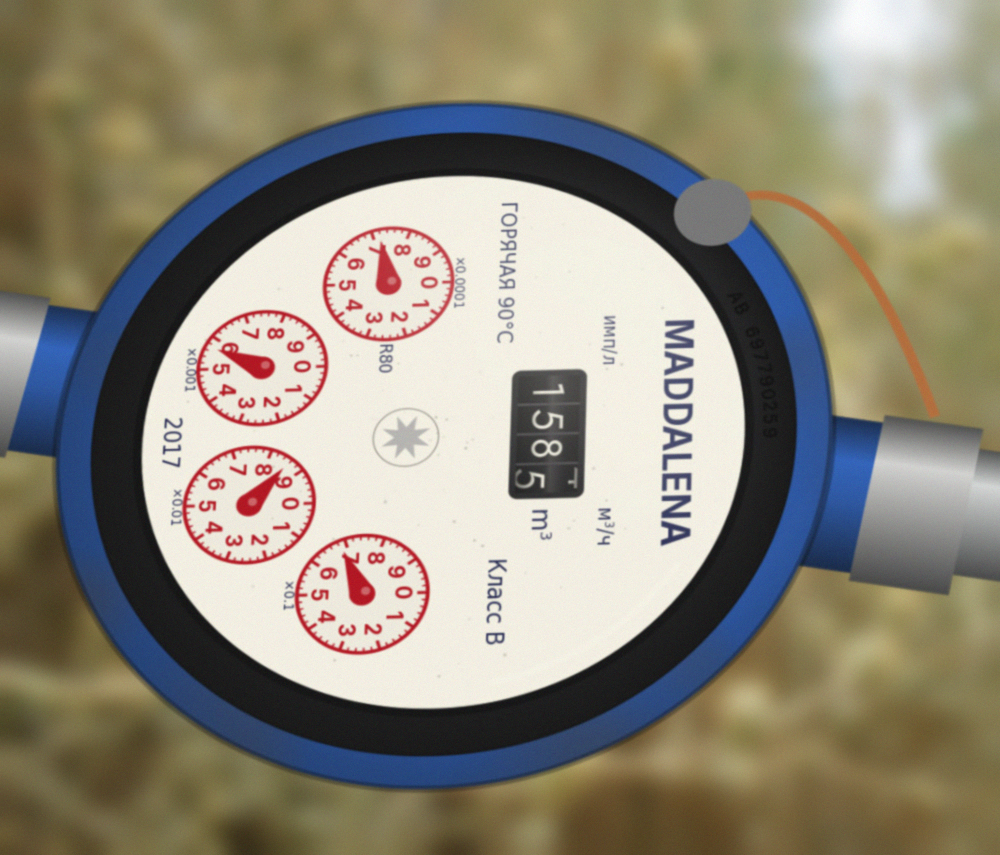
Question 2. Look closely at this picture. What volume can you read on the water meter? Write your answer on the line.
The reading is 1584.6857 m³
